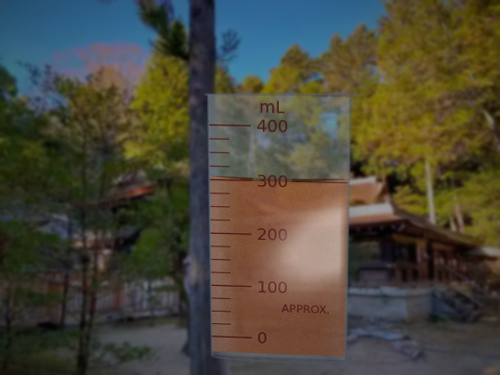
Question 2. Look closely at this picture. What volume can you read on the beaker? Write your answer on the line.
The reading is 300 mL
